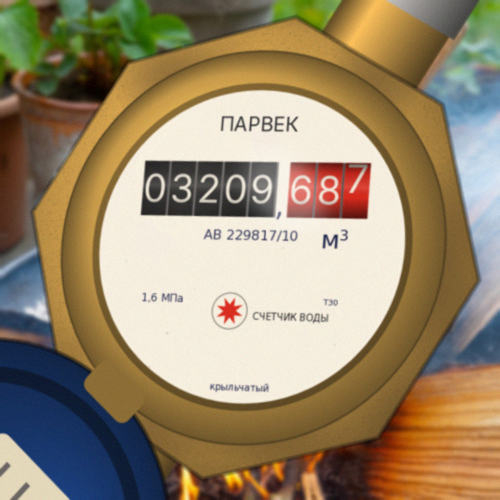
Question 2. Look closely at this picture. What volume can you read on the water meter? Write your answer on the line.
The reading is 3209.687 m³
